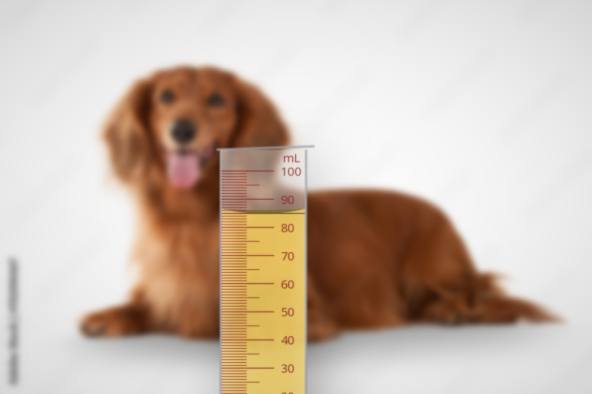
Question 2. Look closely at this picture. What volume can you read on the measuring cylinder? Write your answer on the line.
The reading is 85 mL
